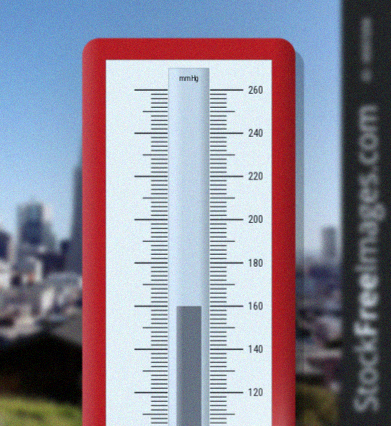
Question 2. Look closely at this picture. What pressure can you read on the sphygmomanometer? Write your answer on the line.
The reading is 160 mmHg
